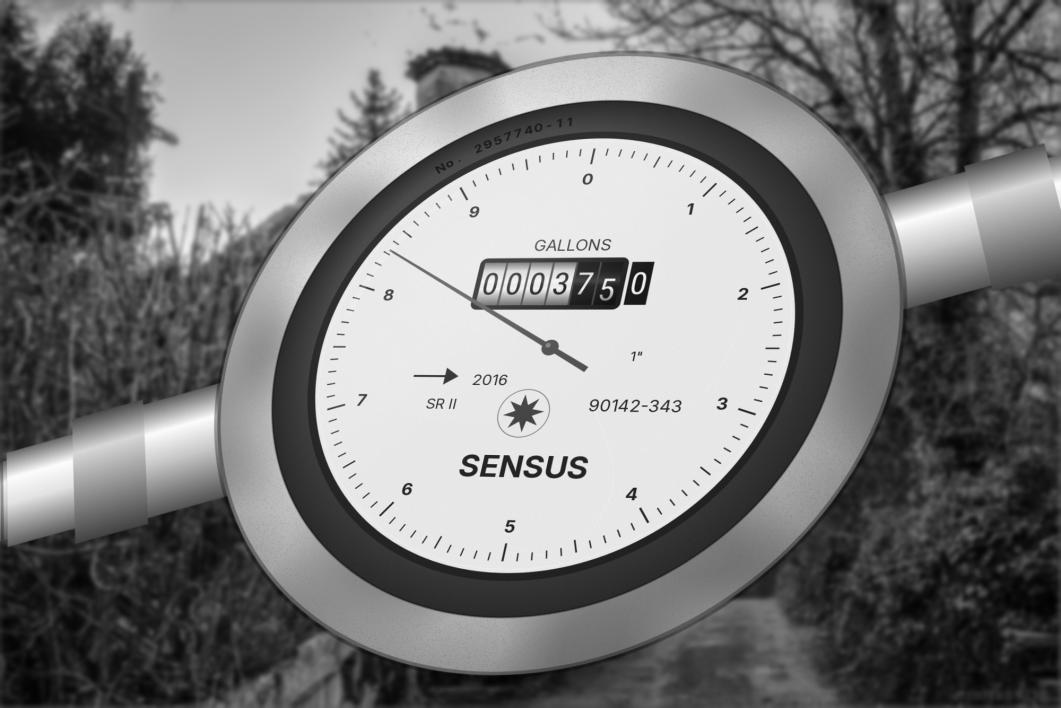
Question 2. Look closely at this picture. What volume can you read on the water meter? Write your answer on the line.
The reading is 3748.3 gal
